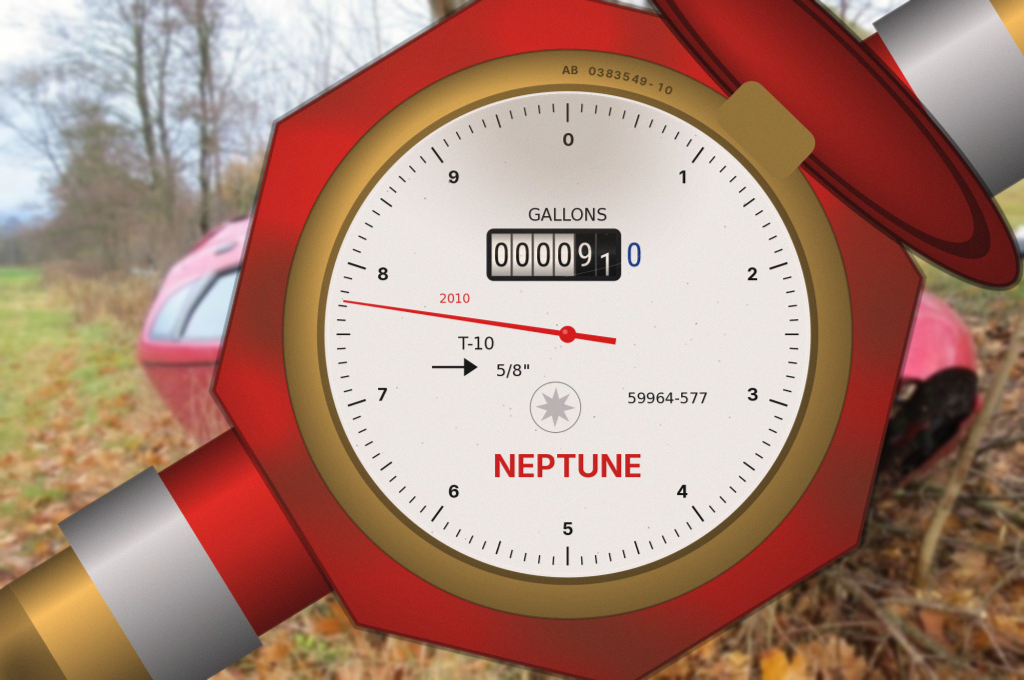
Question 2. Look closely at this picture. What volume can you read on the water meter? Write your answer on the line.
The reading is 907.7 gal
